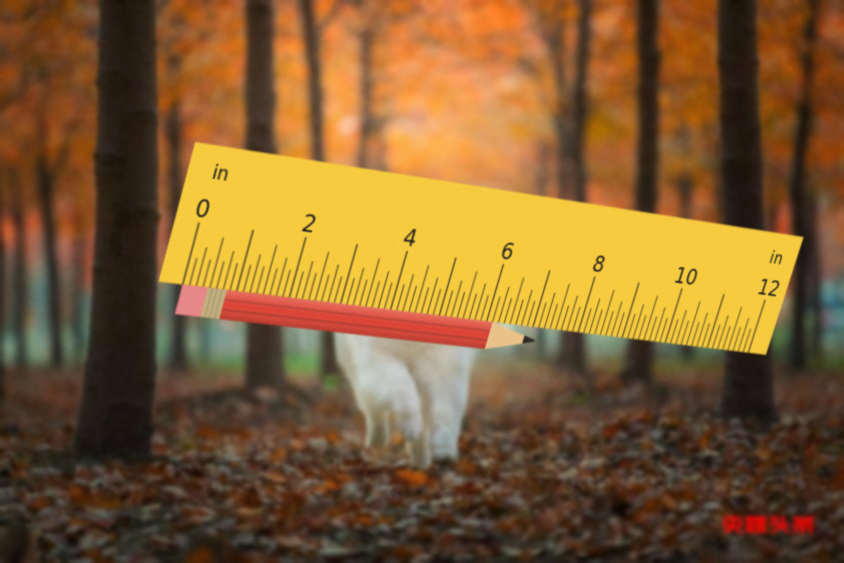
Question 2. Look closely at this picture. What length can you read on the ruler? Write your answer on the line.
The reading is 7.125 in
